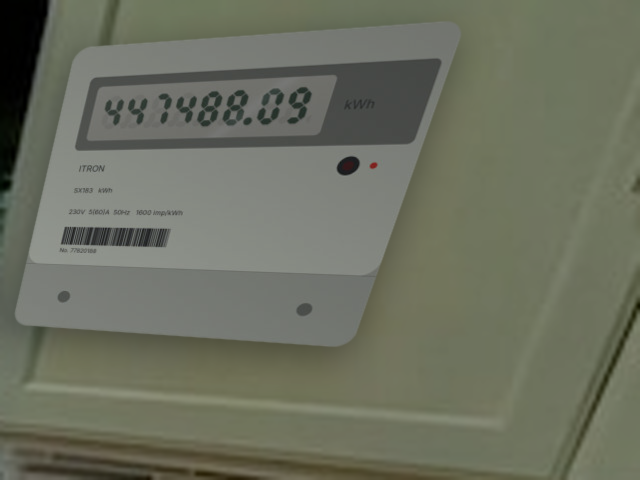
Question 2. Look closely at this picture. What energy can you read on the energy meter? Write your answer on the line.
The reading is 447488.09 kWh
